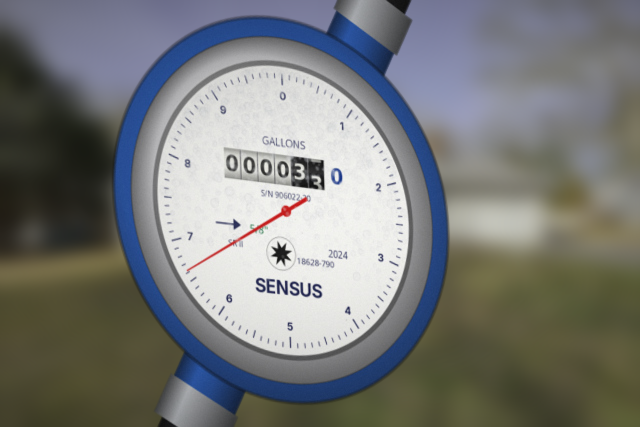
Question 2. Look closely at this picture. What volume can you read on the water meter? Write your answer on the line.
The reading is 326.6 gal
